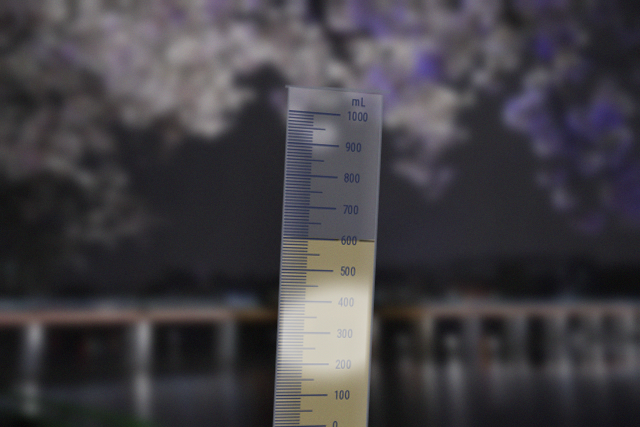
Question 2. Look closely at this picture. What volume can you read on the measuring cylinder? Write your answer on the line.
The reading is 600 mL
